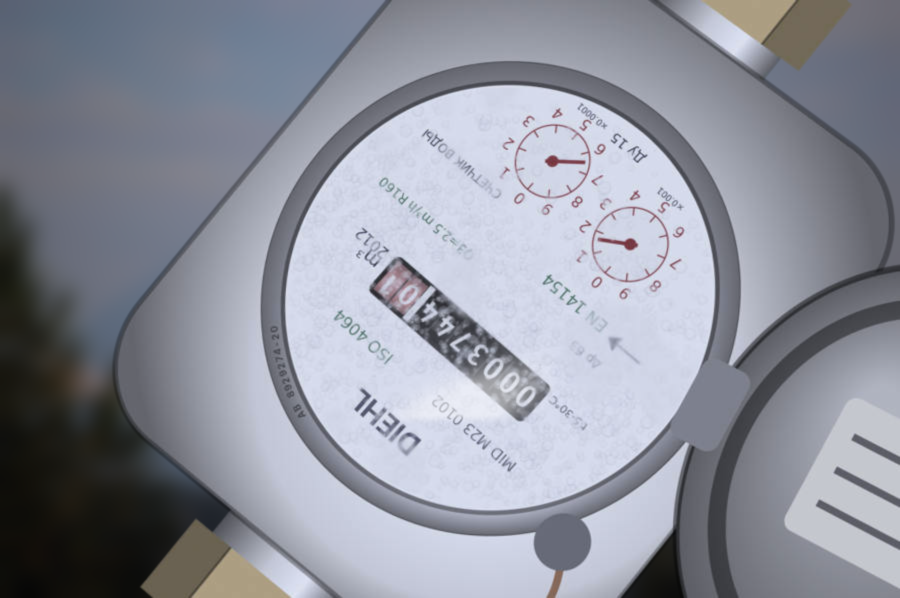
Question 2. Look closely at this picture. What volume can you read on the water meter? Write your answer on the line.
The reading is 3744.0116 m³
